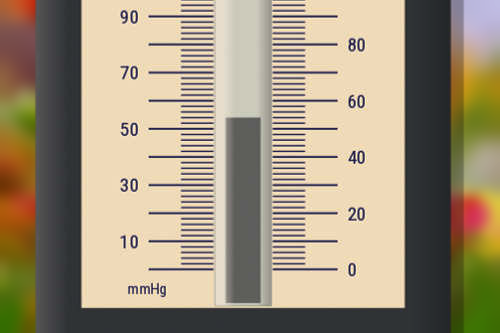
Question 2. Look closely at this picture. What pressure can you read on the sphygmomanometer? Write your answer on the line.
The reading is 54 mmHg
